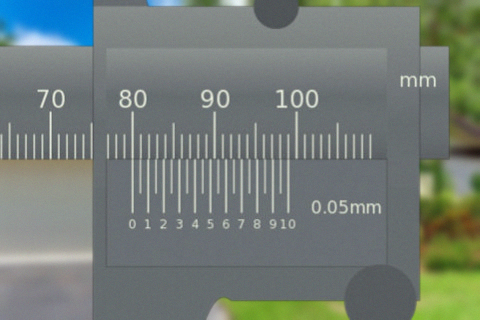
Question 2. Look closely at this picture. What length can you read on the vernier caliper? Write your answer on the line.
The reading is 80.0 mm
